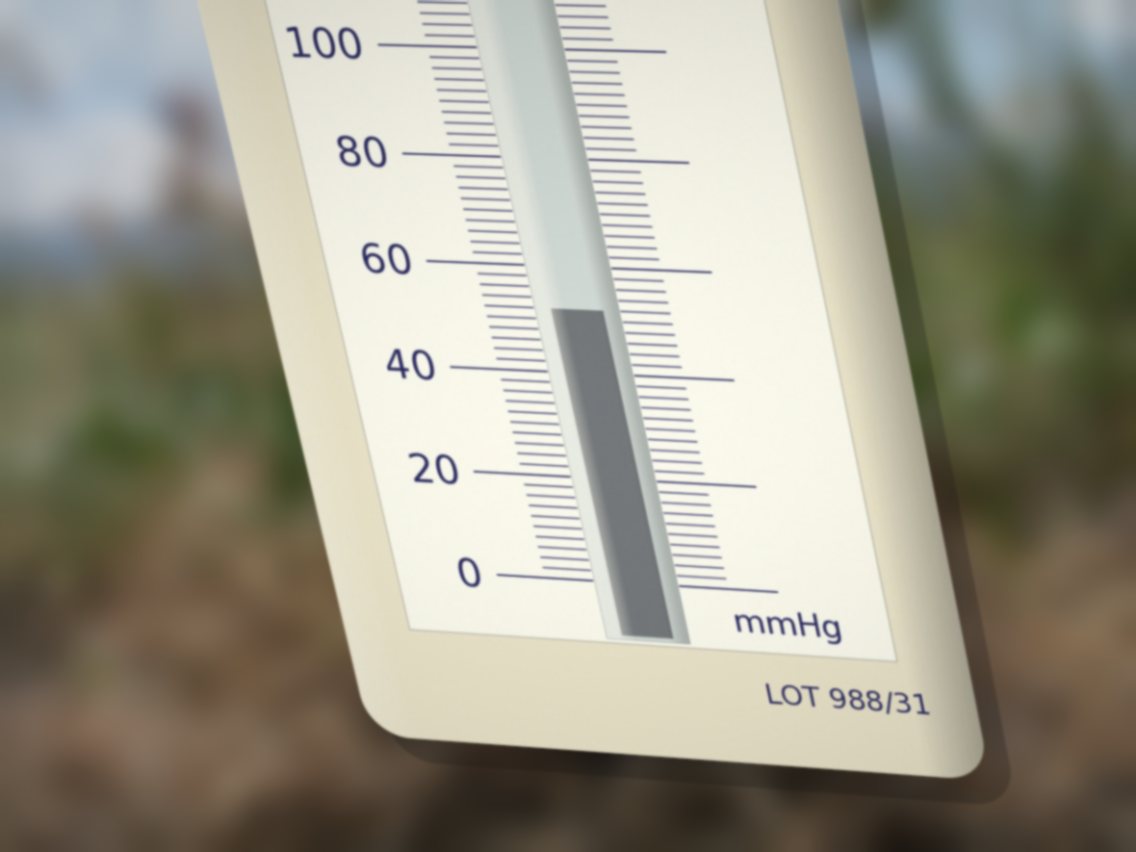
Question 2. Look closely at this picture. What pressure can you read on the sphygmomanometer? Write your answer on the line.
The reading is 52 mmHg
